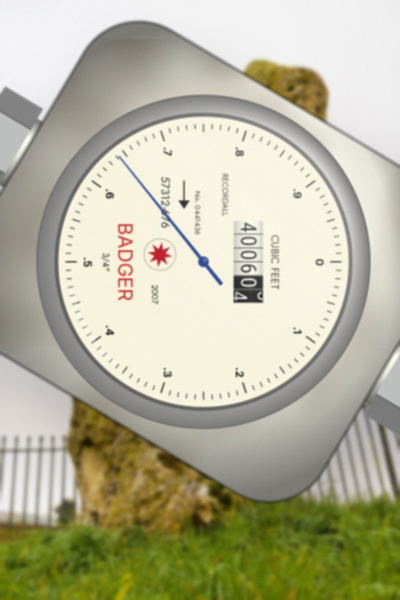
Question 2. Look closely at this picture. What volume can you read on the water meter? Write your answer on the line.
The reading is 400603.64 ft³
